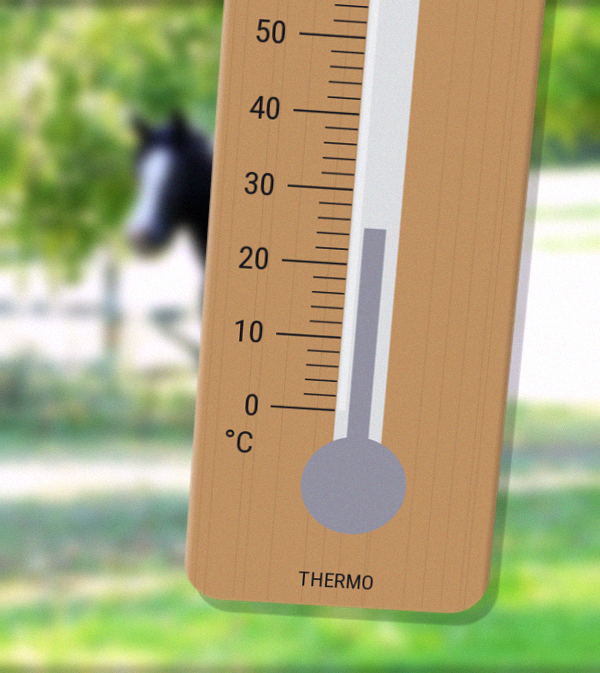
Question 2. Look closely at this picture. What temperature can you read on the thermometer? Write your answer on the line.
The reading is 25 °C
